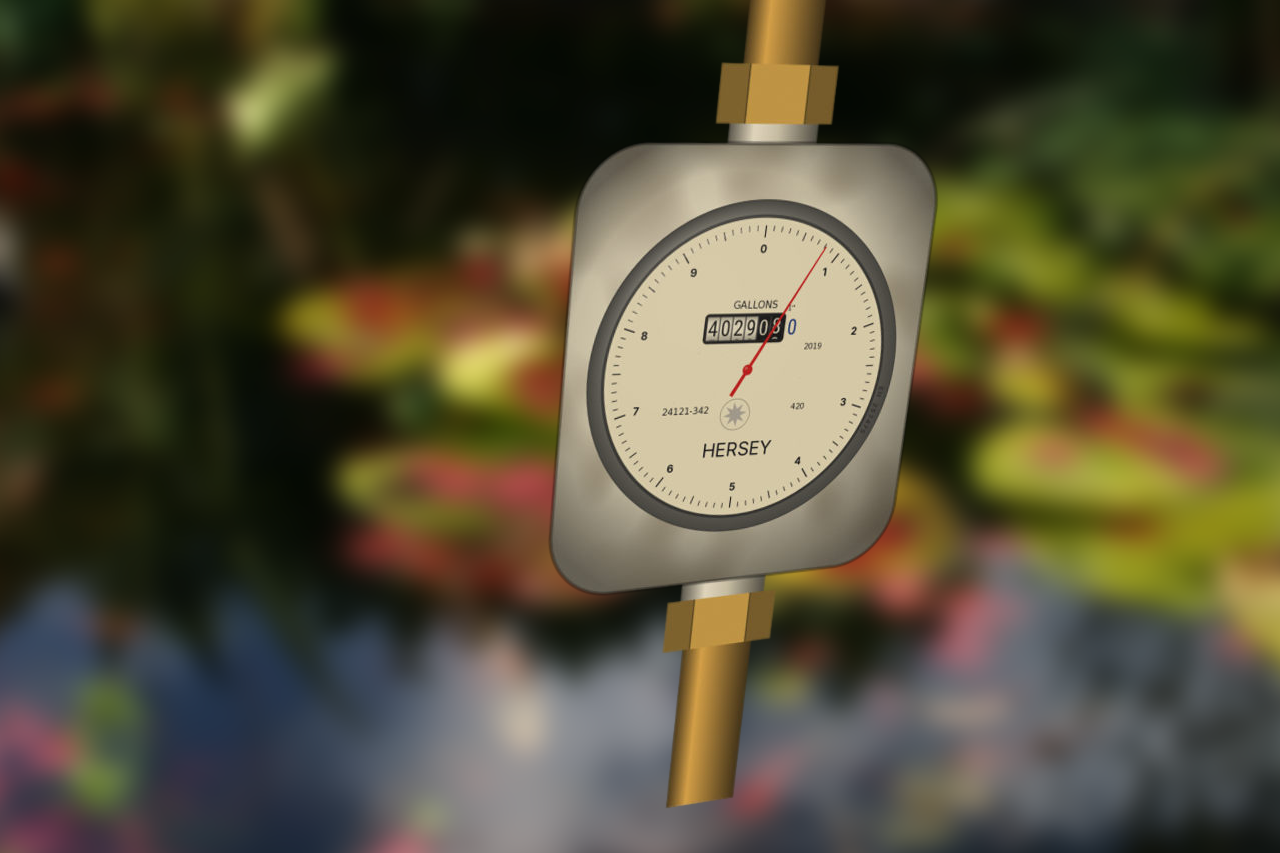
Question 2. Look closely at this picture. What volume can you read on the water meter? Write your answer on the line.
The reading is 4029080.8 gal
